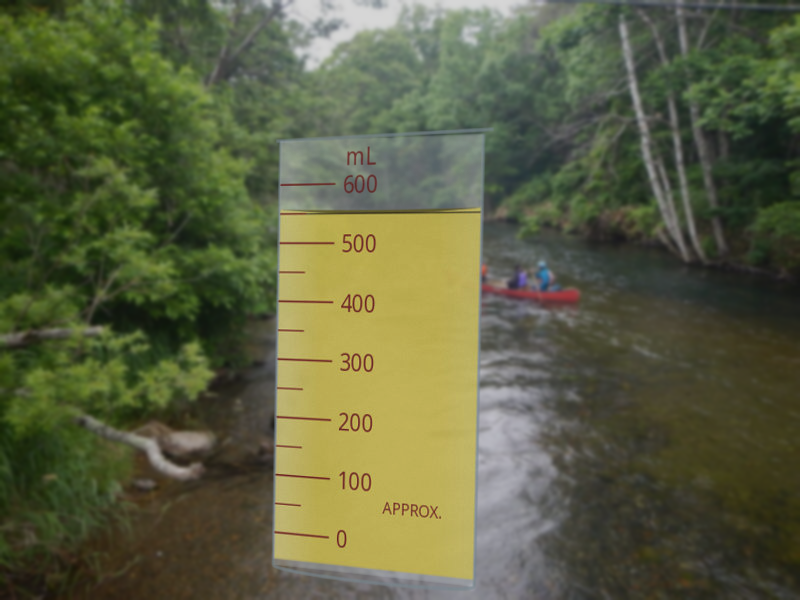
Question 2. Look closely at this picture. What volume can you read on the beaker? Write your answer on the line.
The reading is 550 mL
